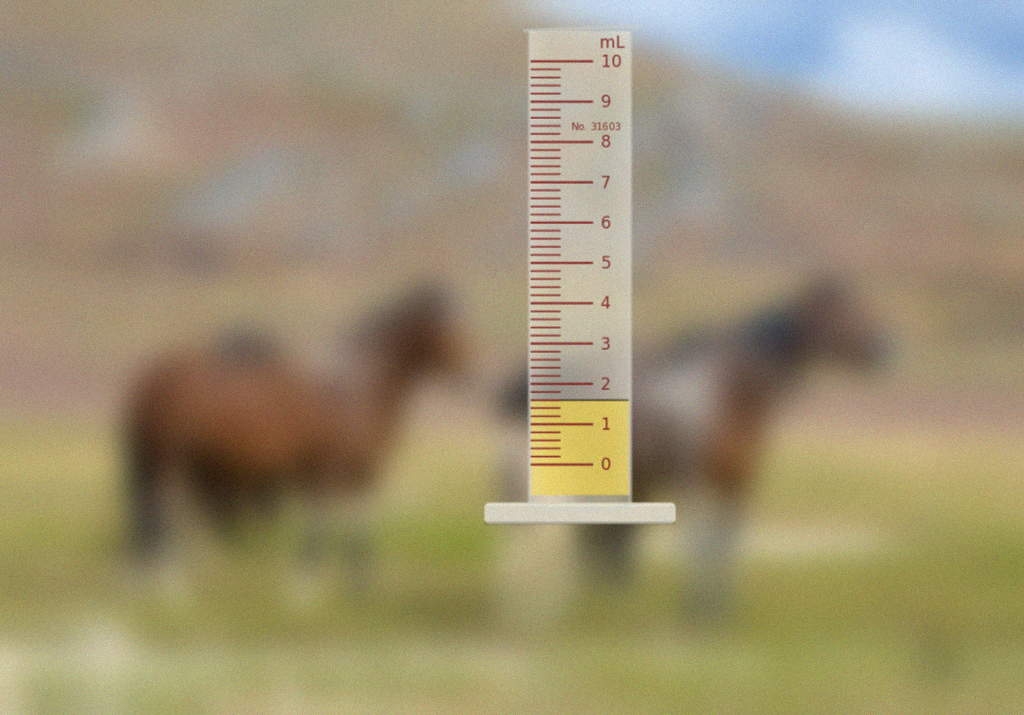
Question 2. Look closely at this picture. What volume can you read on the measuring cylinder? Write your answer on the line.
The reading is 1.6 mL
